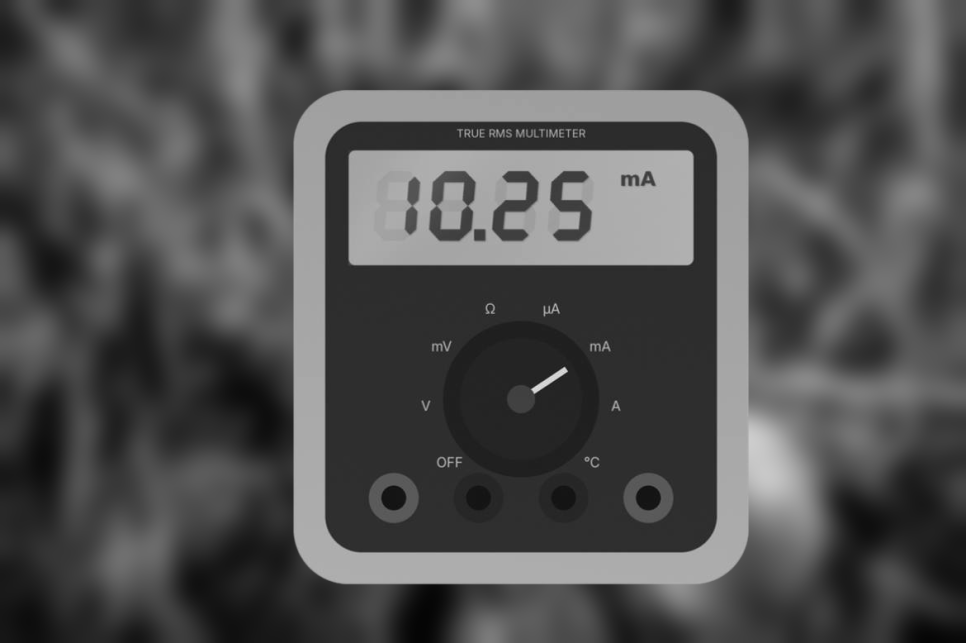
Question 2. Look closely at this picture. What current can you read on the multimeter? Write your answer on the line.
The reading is 10.25 mA
